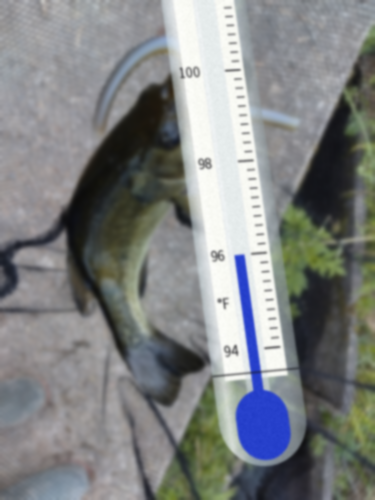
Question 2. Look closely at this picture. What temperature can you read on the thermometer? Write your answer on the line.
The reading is 96 °F
